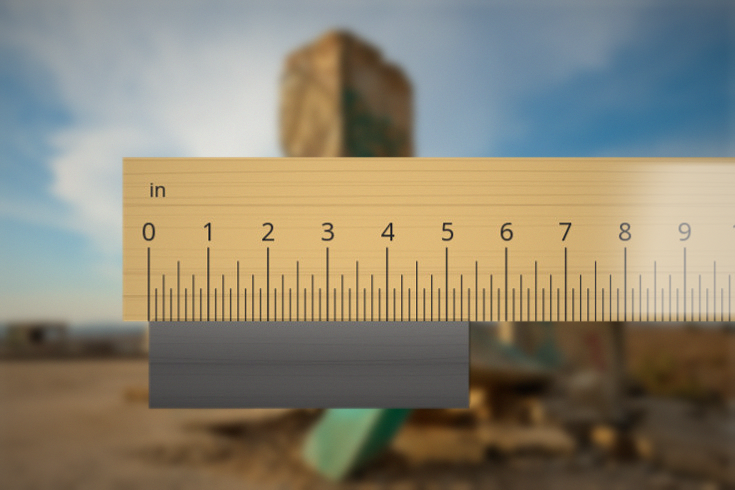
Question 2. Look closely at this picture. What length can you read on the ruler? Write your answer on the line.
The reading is 5.375 in
